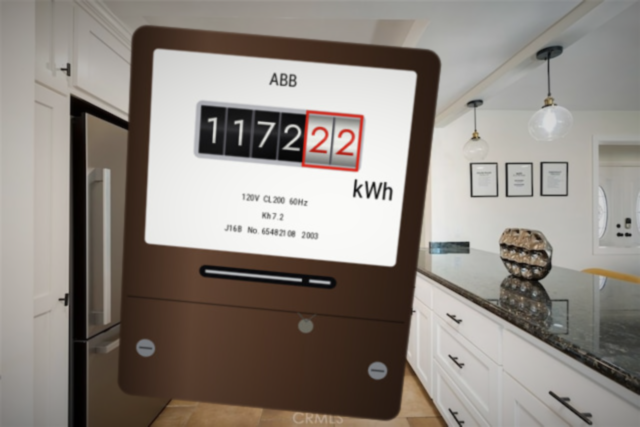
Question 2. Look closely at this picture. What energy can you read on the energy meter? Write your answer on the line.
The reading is 1172.22 kWh
